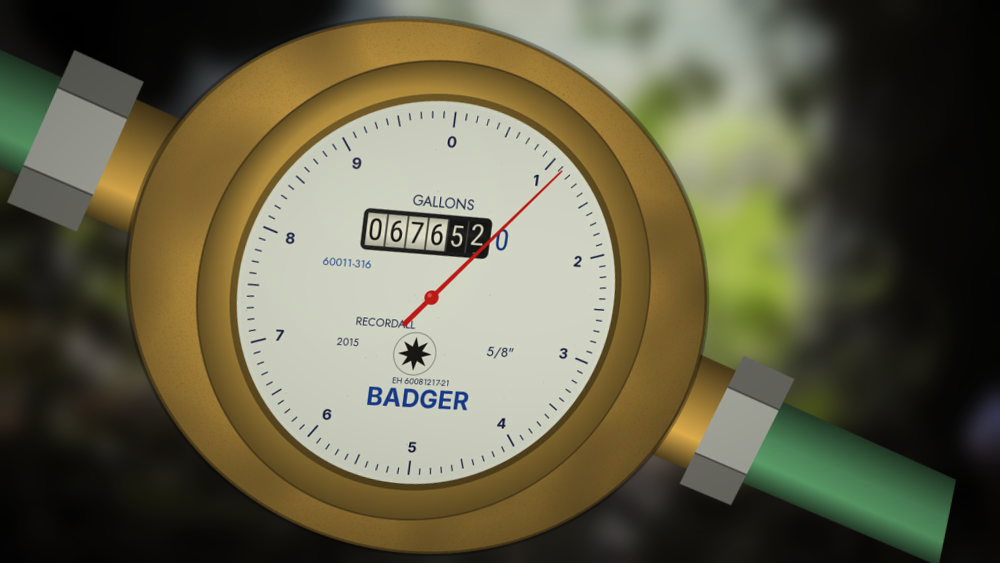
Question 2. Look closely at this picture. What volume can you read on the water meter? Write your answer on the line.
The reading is 676521.1 gal
